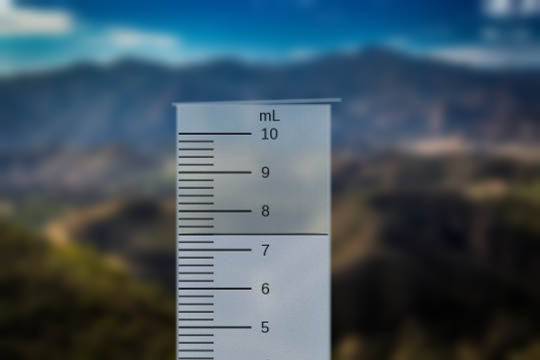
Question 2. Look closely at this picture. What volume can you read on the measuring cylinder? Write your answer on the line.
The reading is 7.4 mL
